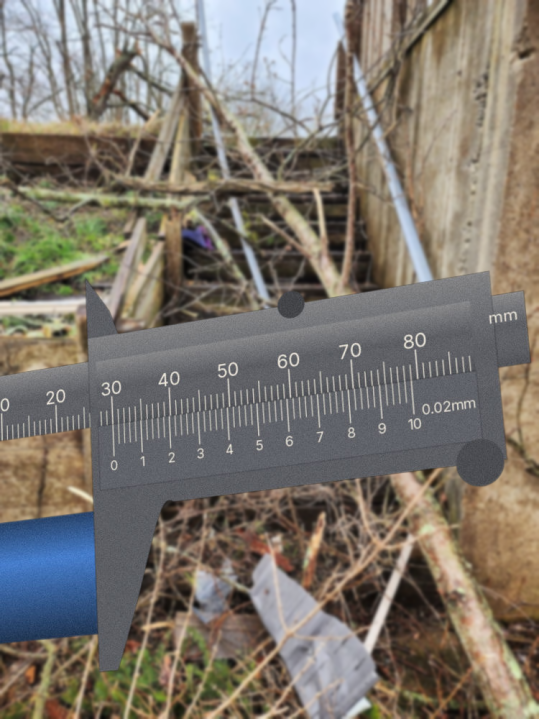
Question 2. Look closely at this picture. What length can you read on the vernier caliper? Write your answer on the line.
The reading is 30.0 mm
